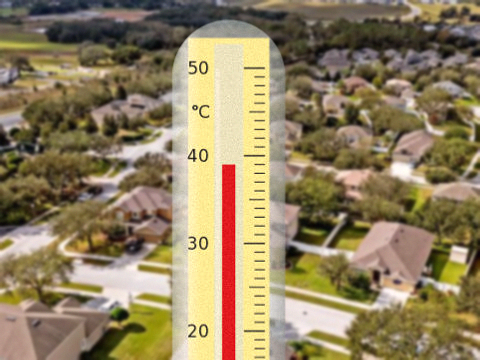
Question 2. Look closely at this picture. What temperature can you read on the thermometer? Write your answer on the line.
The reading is 39 °C
